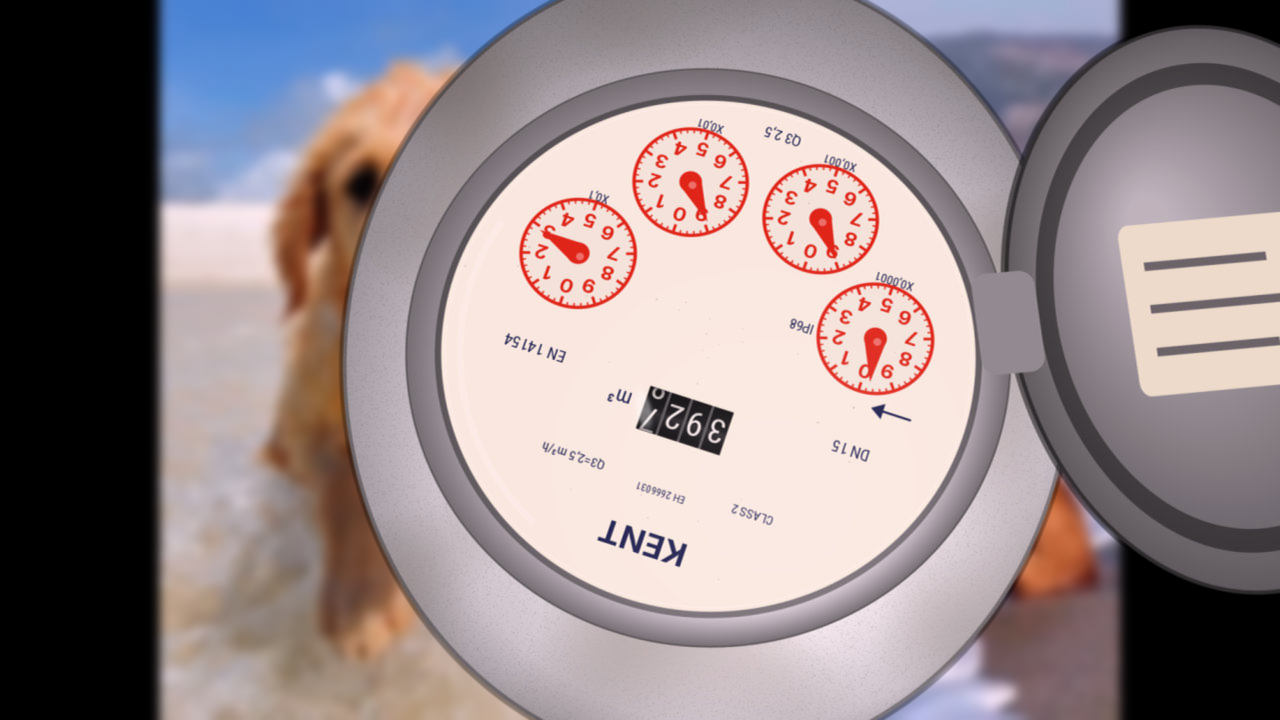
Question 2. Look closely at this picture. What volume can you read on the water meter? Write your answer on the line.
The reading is 3927.2889 m³
